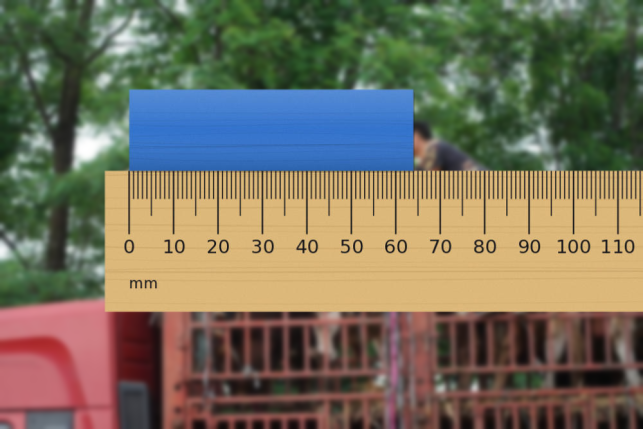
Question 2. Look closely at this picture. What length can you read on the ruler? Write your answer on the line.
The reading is 64 mm
